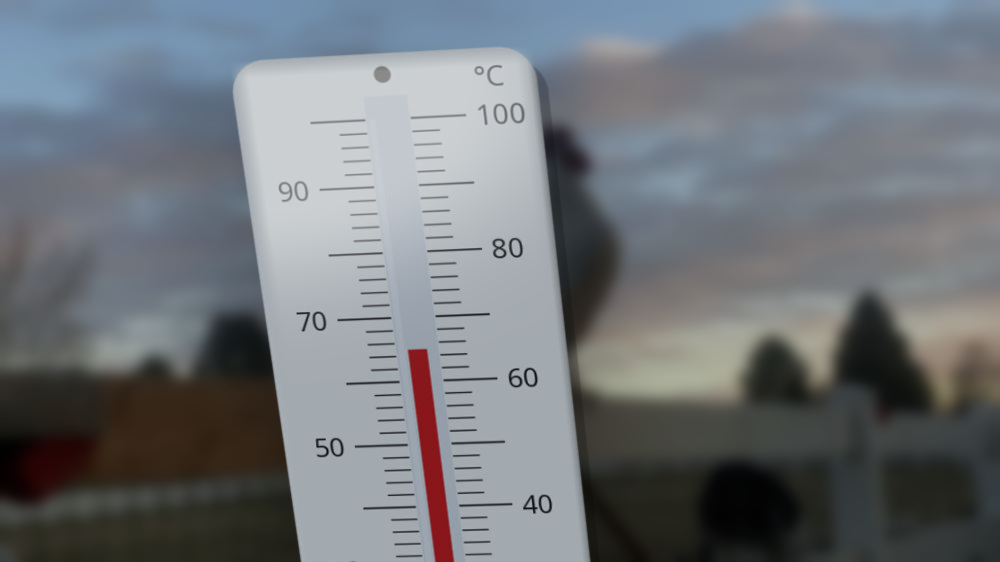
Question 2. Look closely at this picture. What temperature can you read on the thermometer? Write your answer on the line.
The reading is 65 °C
